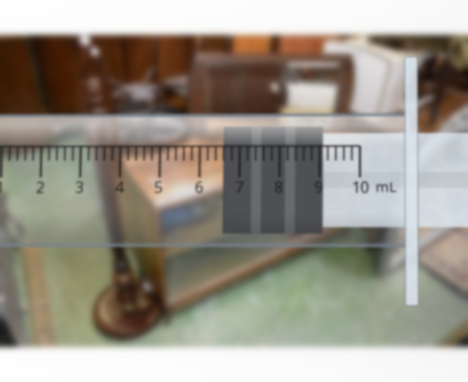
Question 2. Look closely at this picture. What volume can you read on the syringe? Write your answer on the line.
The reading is 6.6 mL
